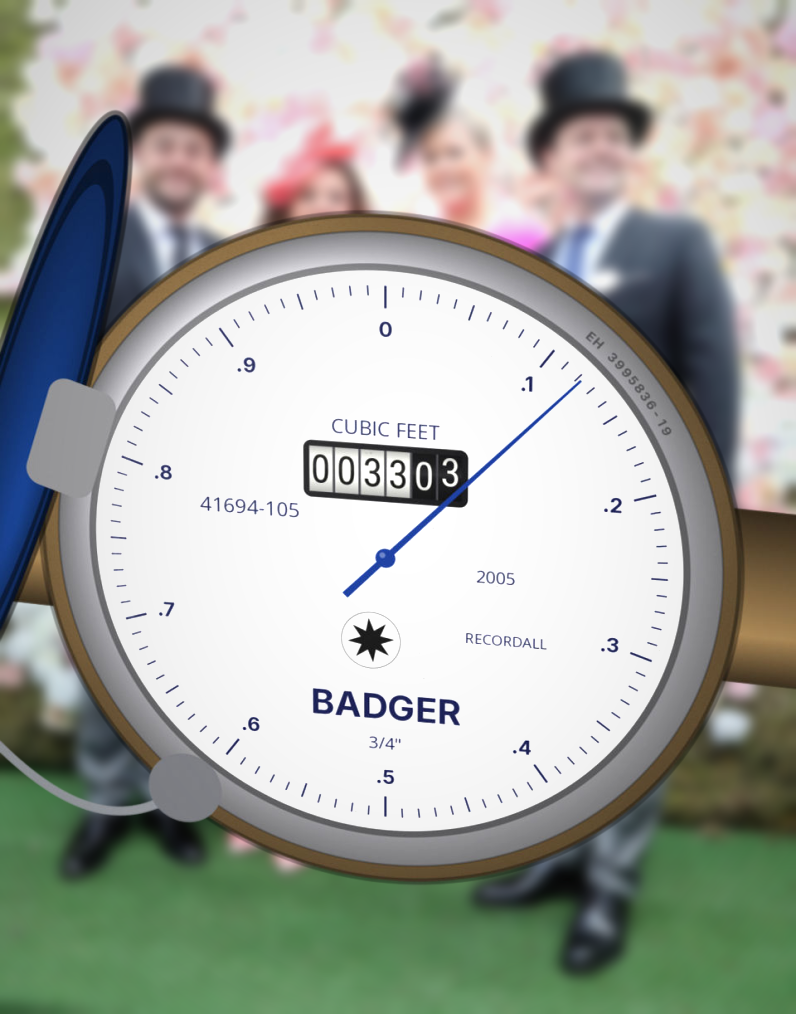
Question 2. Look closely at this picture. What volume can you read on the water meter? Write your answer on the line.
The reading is 3303.12 ft³
